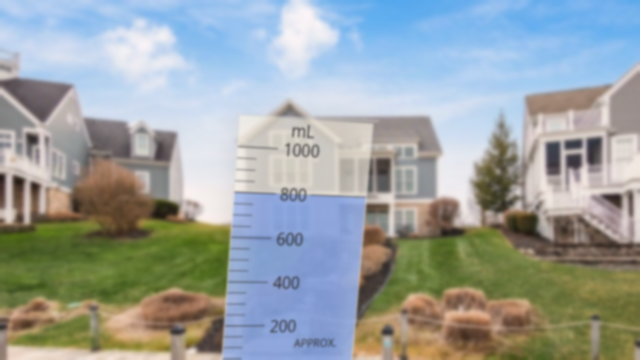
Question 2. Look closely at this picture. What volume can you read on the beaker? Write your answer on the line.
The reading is 800 mL
